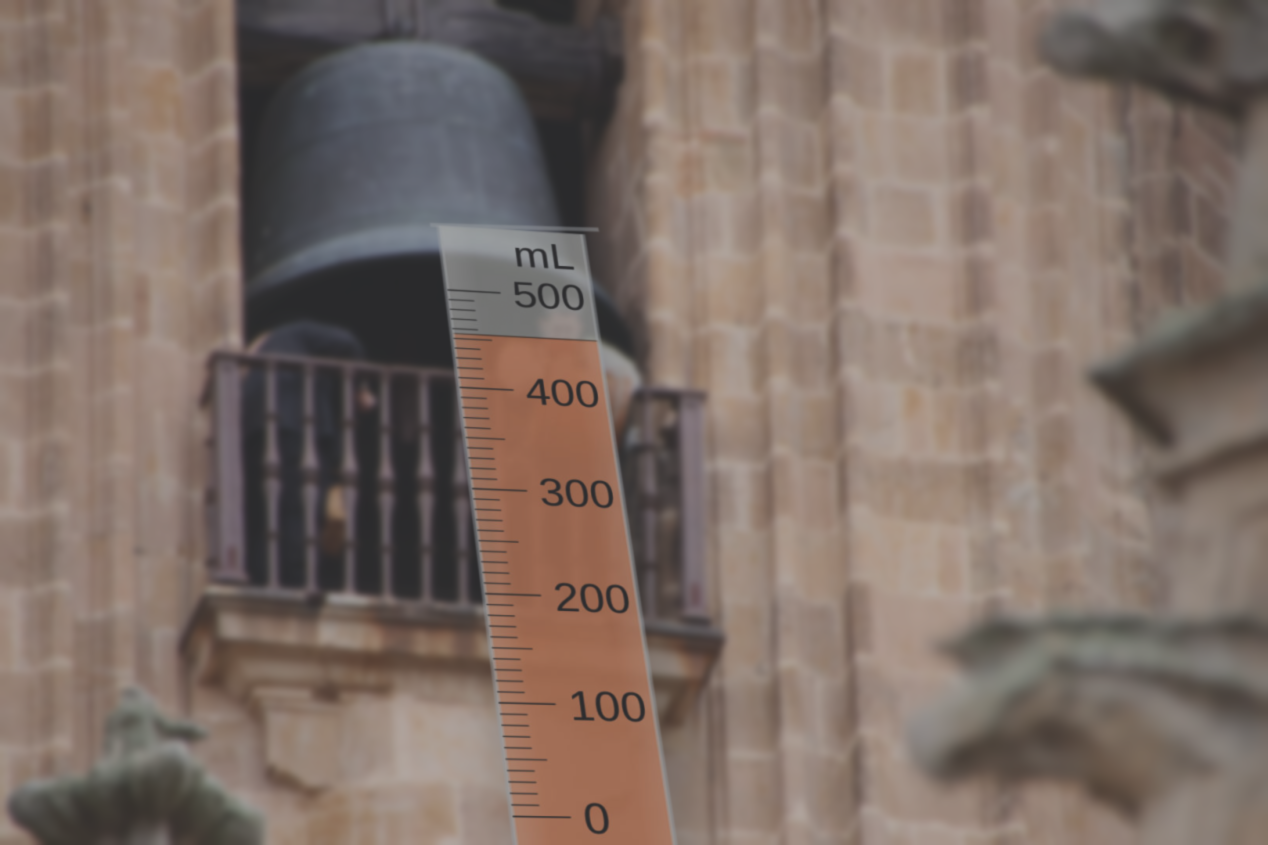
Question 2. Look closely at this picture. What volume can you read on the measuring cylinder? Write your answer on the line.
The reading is 455 mL
